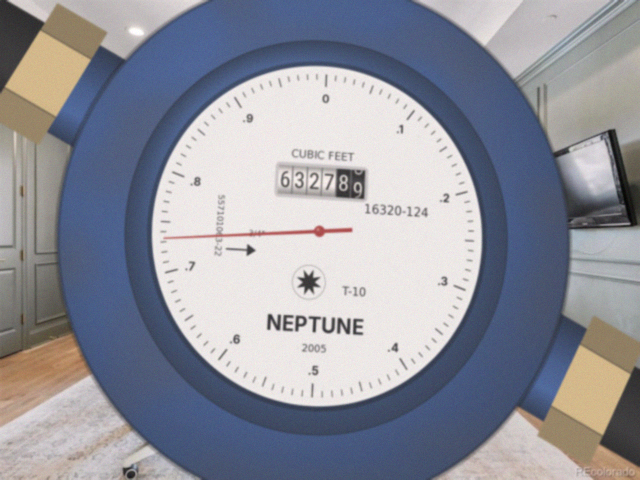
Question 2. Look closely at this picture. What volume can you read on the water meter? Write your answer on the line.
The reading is 632788.73 ft³
